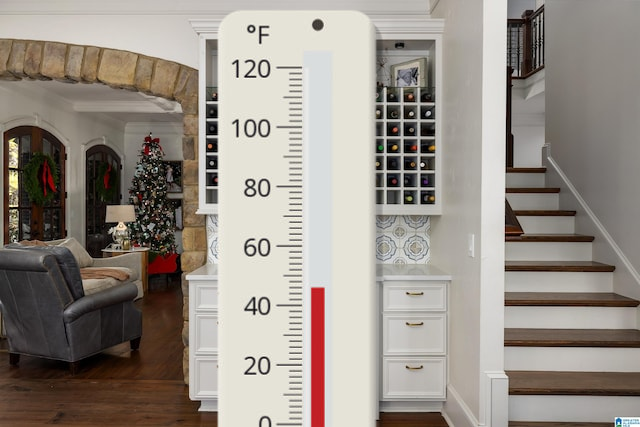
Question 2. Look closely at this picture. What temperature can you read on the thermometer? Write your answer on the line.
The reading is 46 °F
